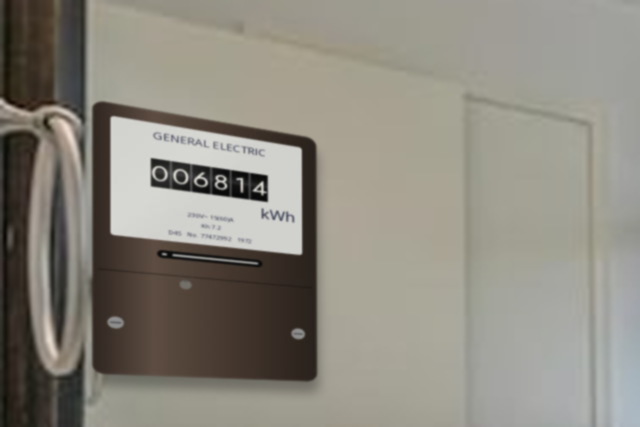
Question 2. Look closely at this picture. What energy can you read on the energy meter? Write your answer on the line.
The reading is 6814 kWh
